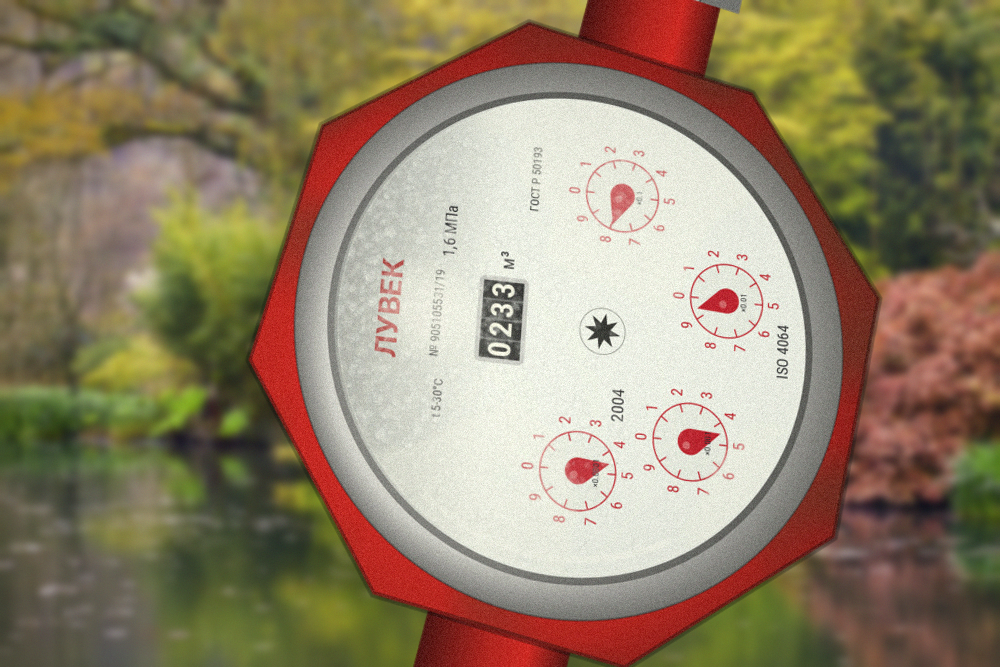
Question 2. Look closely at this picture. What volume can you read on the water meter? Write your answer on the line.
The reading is 233.7944 m³
